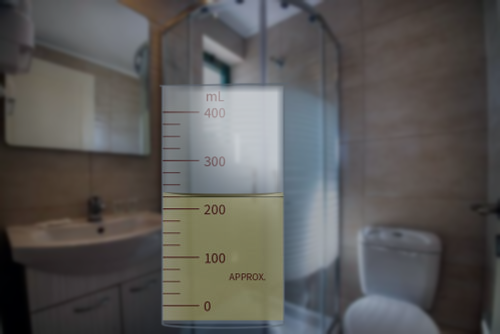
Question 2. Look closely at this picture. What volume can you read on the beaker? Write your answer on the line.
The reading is 225 mL
